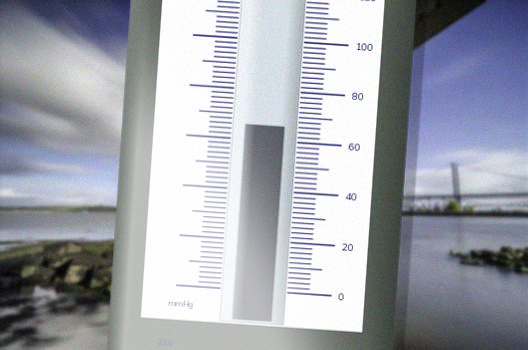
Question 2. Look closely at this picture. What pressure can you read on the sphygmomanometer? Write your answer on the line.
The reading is 66 mmHg
